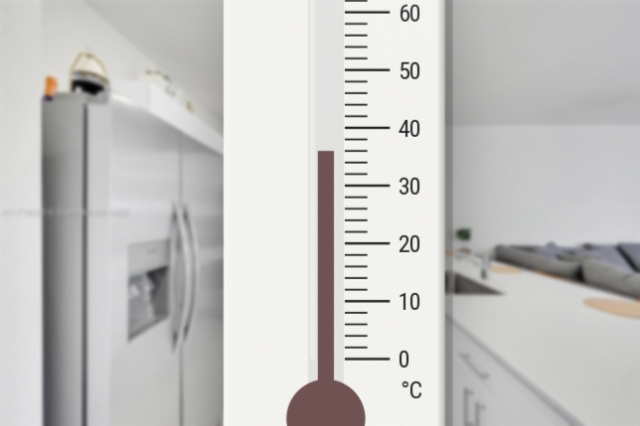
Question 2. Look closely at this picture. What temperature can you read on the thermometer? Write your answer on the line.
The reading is 36 °C
